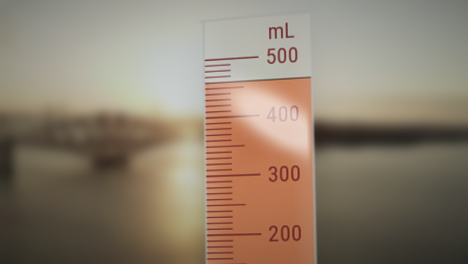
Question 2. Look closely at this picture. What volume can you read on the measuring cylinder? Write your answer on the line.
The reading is 460 mL
